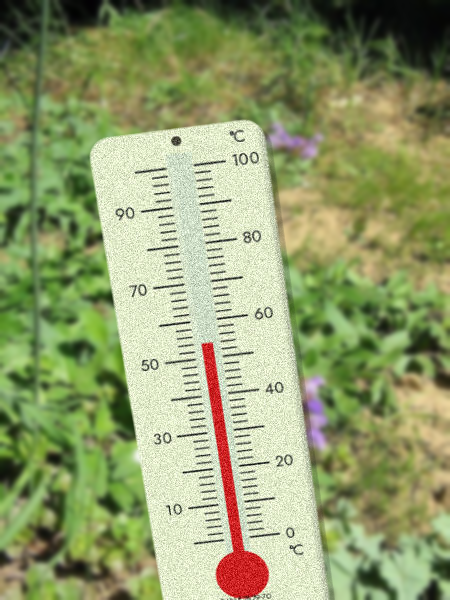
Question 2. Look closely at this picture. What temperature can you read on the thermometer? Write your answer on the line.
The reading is 54 °C
